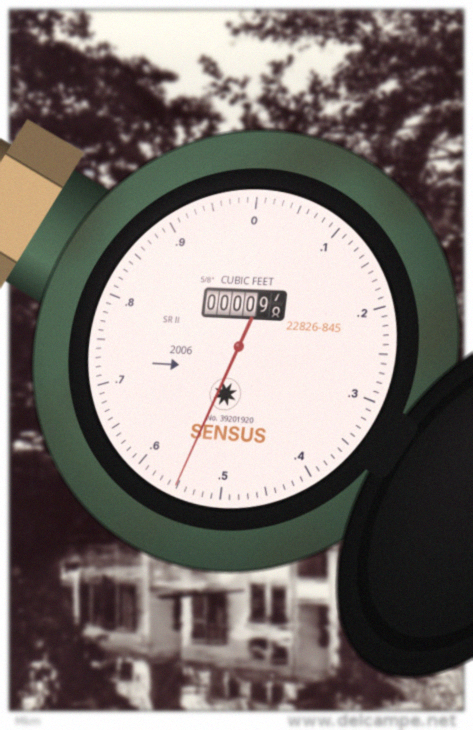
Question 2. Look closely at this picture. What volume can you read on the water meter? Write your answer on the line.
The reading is 97.55 ft³
